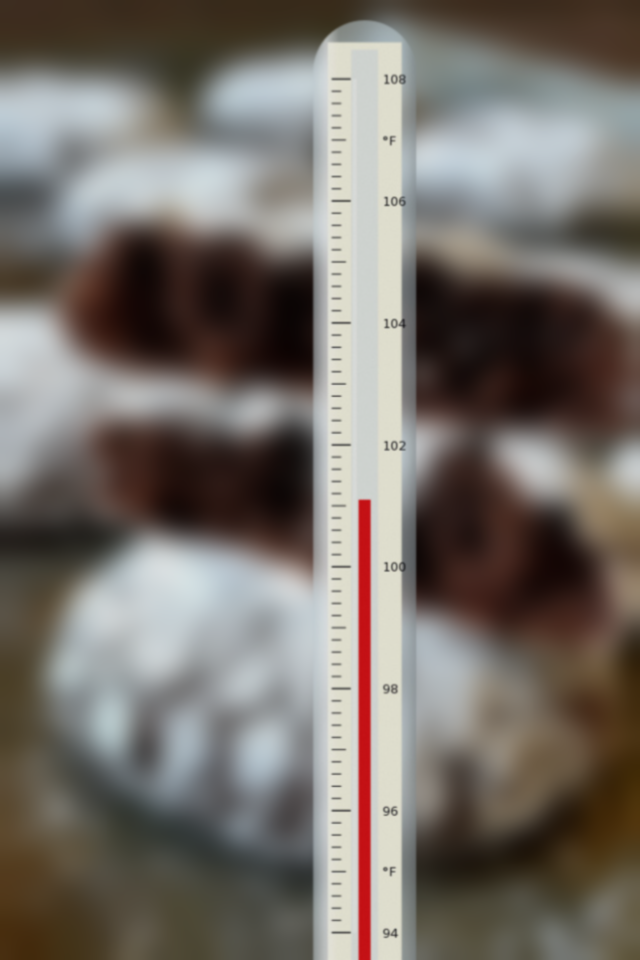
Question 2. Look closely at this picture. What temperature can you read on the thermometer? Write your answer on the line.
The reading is 101.1 °F
